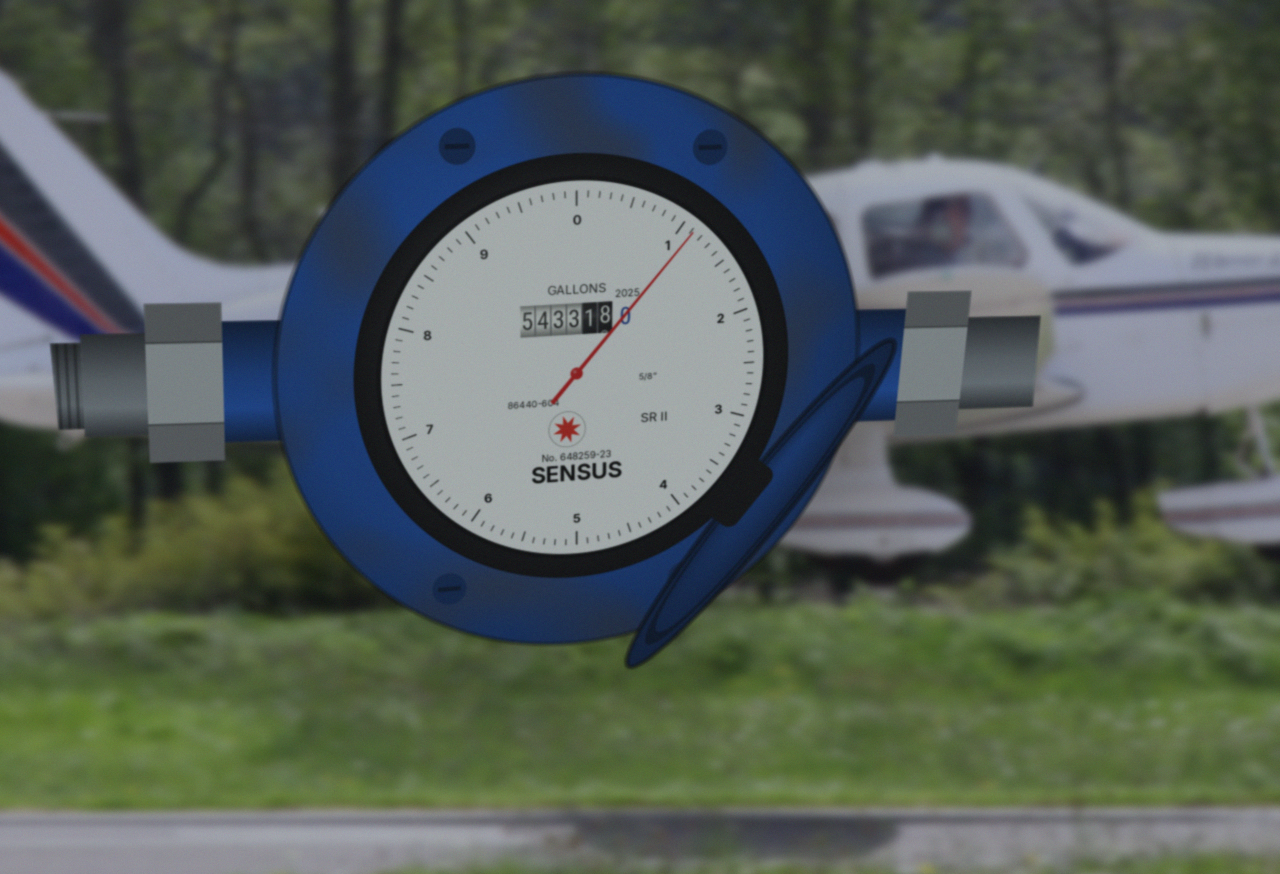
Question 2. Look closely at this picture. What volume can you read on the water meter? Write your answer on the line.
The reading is 5433181.1 gal
